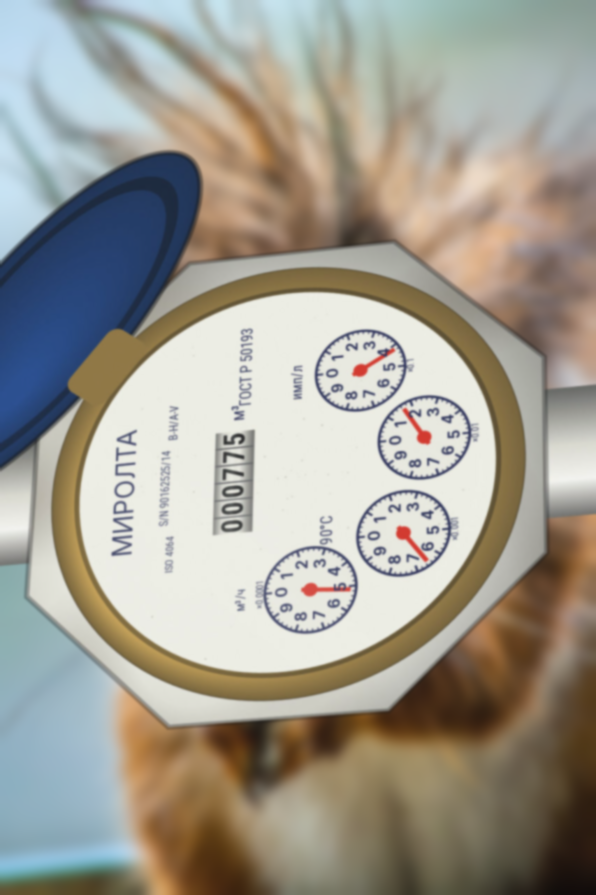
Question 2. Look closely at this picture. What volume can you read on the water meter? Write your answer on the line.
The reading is 775.4165 m³
